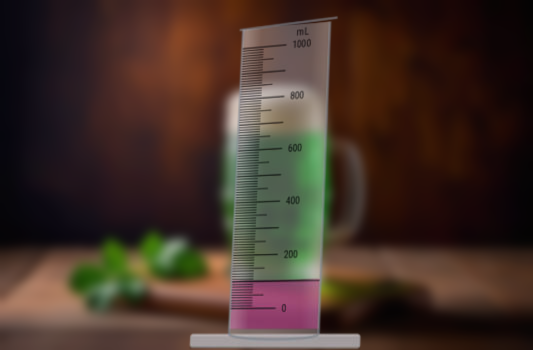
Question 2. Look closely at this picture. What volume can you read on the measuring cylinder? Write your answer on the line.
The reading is 100 mL
